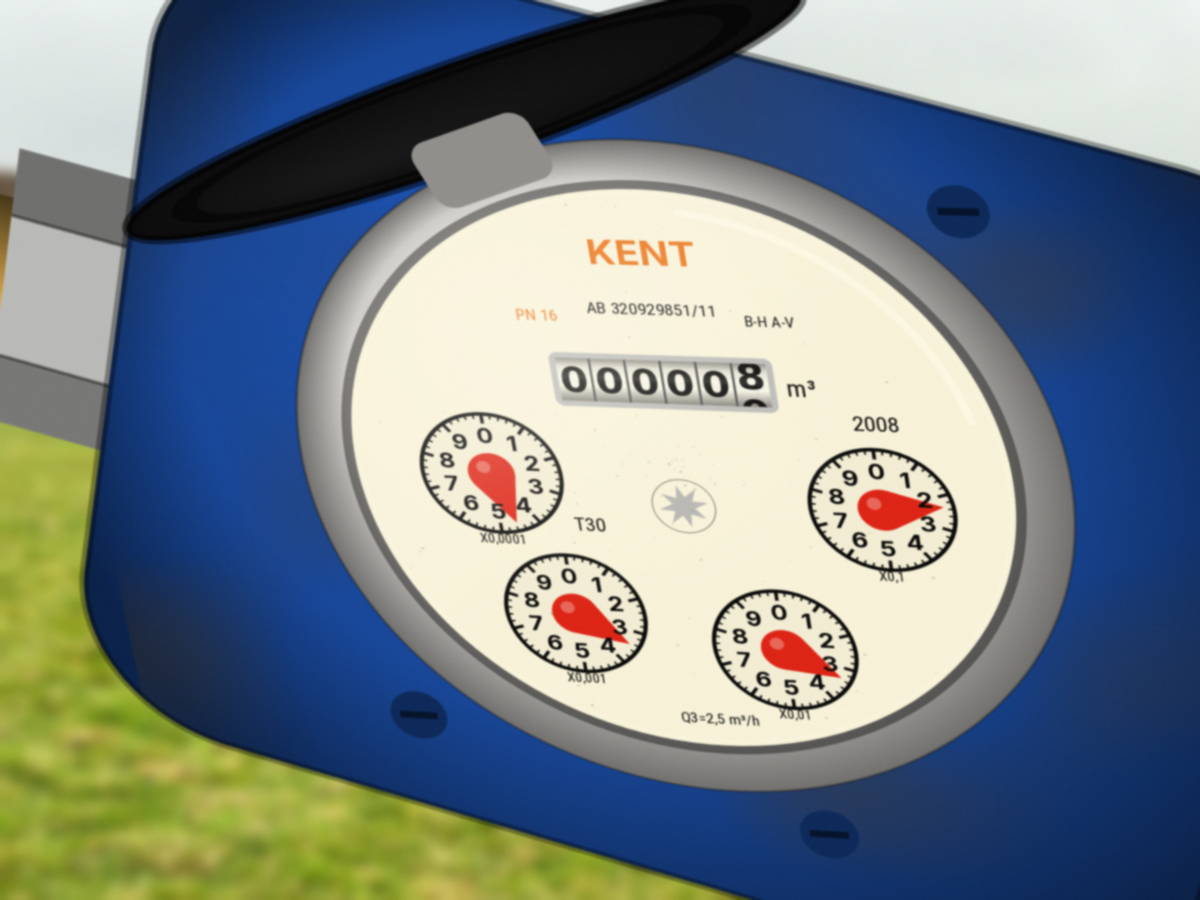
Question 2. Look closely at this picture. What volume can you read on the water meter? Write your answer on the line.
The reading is 8.2334 m³
